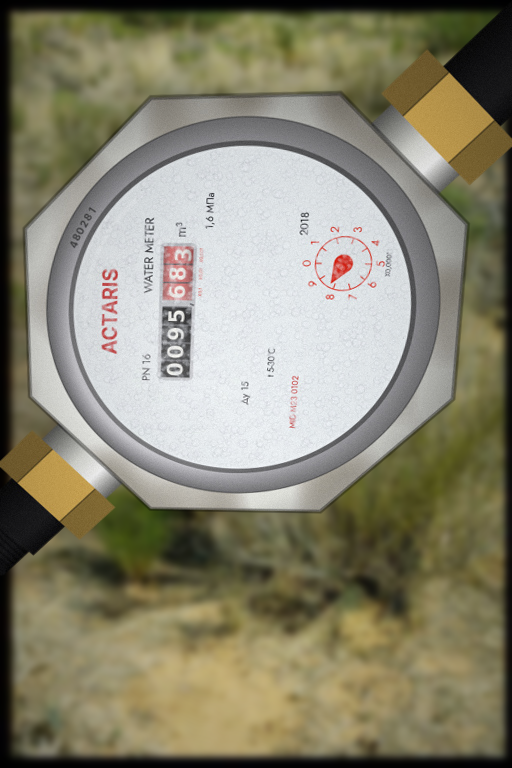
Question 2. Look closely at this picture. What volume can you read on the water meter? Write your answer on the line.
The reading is 95.6828 m³
